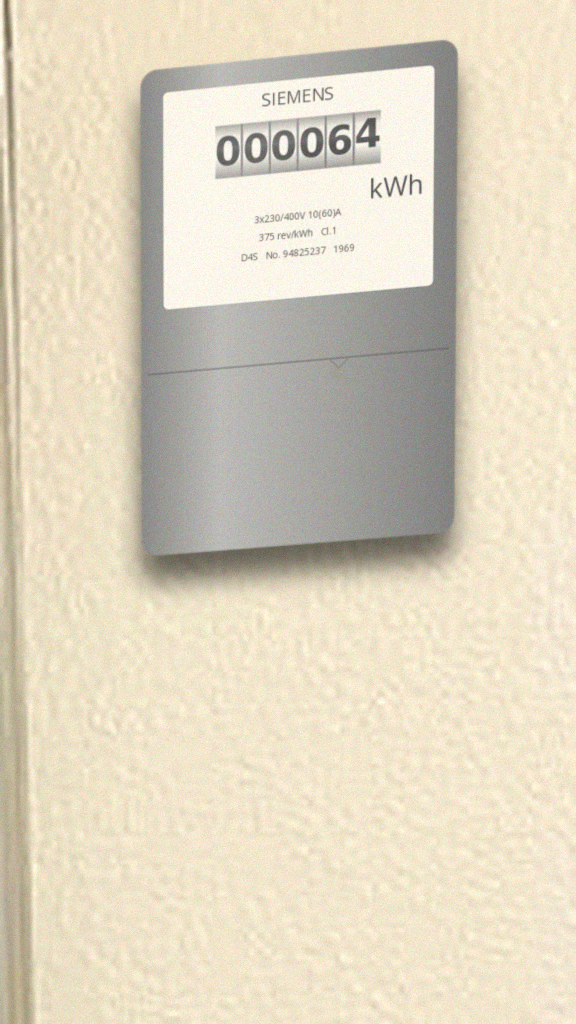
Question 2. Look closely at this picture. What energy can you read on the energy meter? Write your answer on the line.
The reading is 64 kWh
